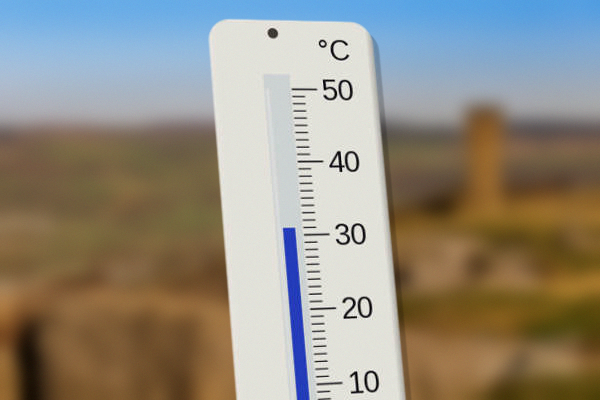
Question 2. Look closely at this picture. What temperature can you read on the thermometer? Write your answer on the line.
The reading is 31 °C
